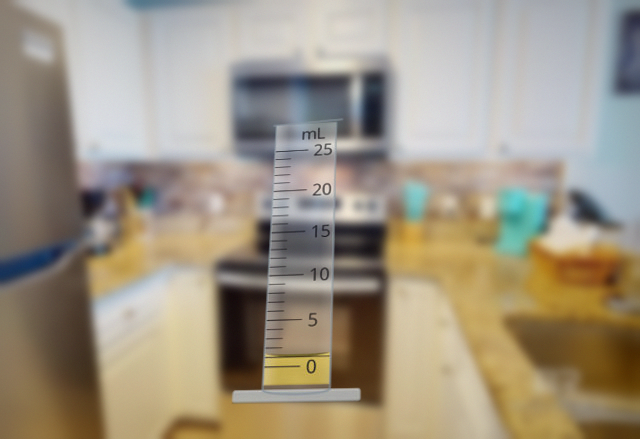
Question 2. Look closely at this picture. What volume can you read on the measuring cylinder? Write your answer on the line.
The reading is 1 mL
